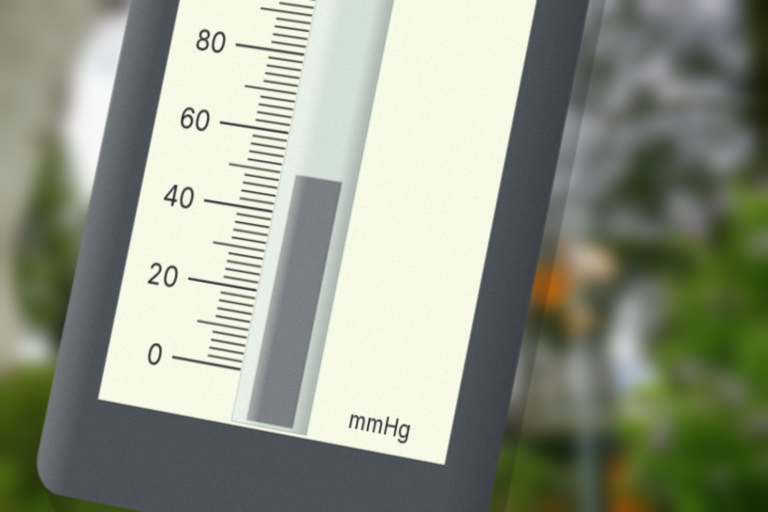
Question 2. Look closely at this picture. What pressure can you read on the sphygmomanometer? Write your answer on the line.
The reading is 50 mmHg
